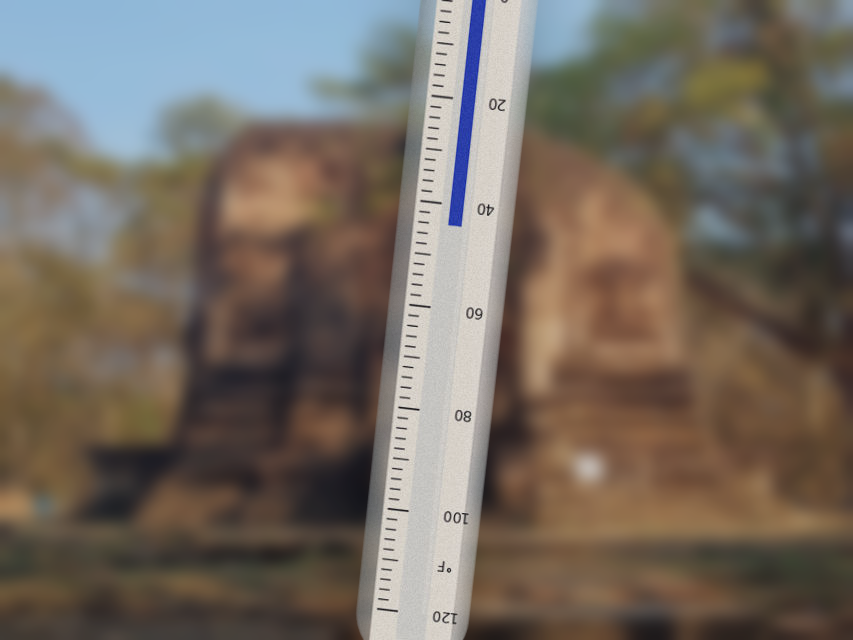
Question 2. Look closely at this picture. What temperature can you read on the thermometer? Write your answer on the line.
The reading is 44 °F
